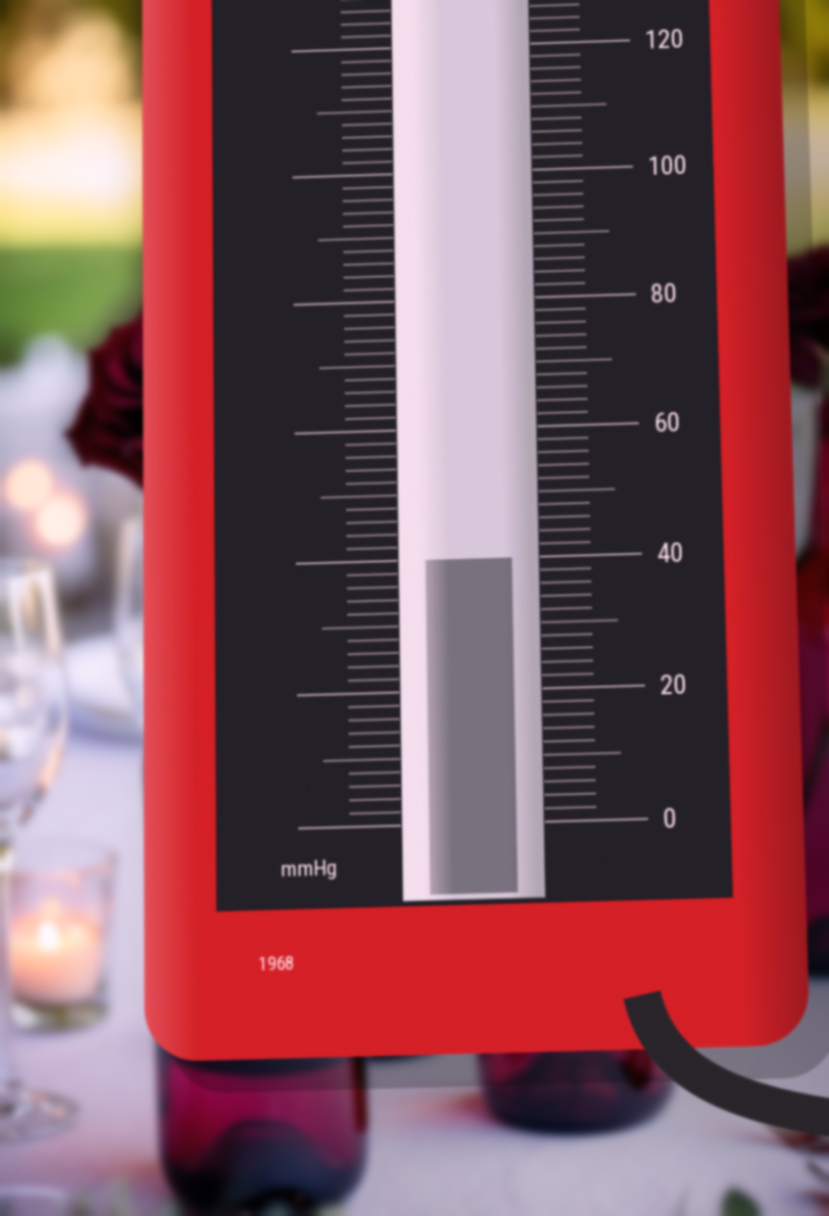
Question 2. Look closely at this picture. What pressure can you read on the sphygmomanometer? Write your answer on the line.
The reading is 40 mmHg
